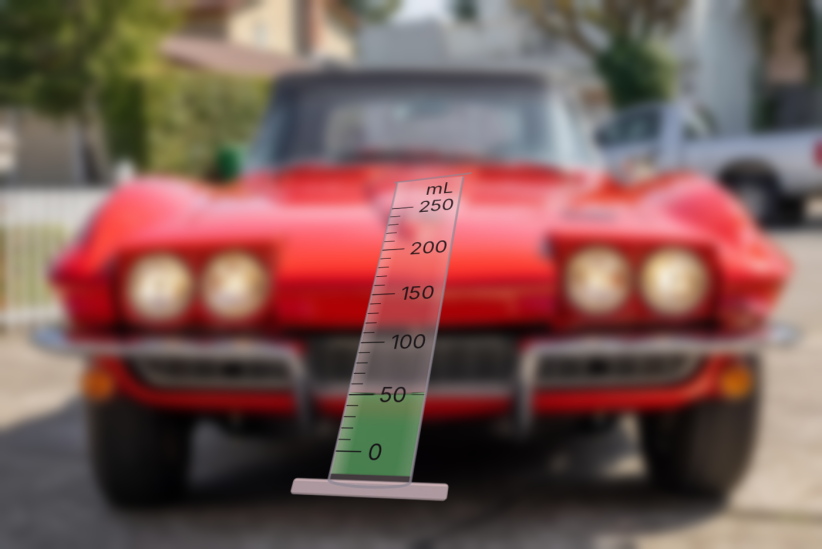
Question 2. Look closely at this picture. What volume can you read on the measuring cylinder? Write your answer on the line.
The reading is 50 mL
